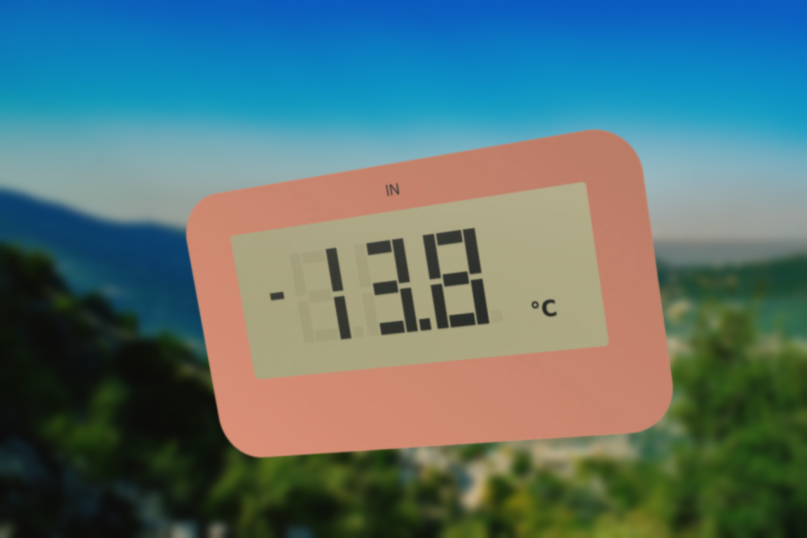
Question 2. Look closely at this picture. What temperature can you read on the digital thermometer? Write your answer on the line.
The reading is -13.8 °C
